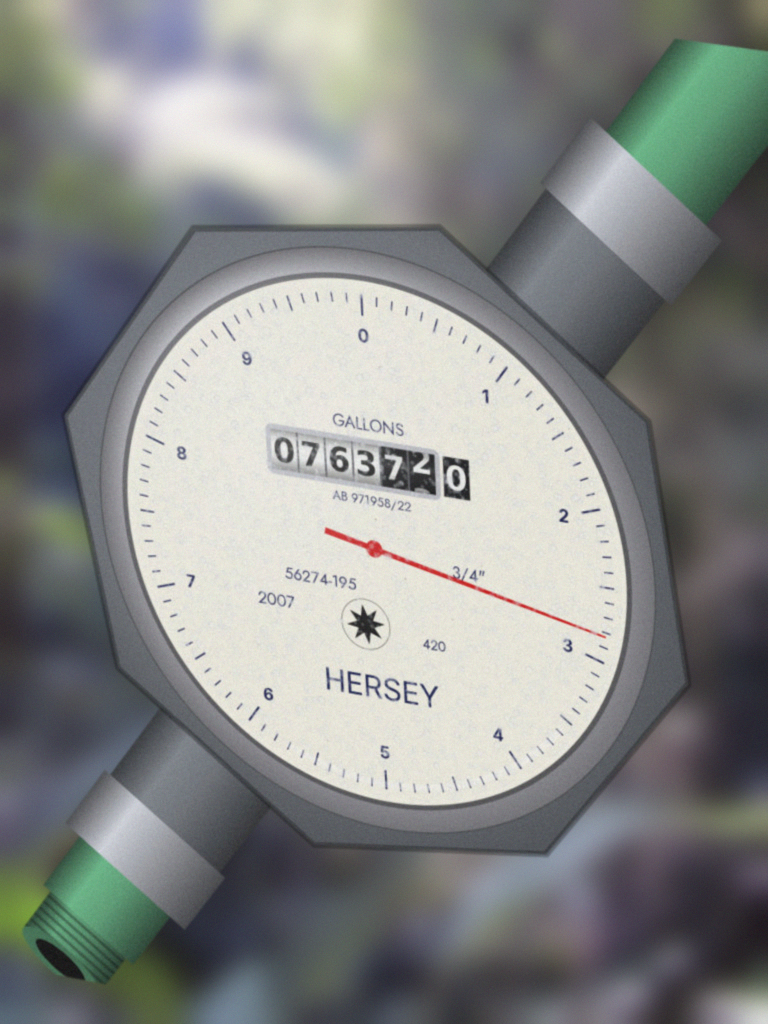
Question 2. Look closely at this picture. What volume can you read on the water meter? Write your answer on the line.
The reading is 763722.8 gal
